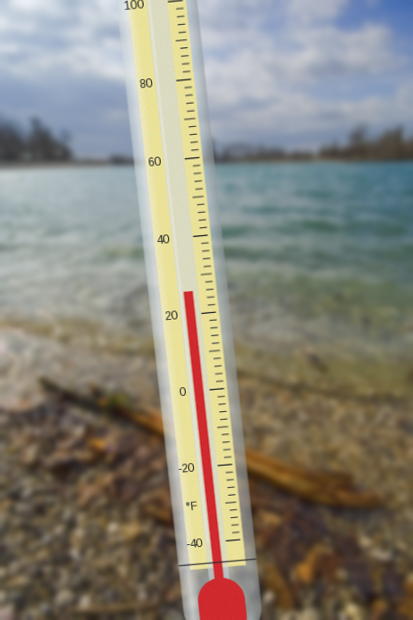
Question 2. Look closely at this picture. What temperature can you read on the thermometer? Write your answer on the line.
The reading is 26 °F
